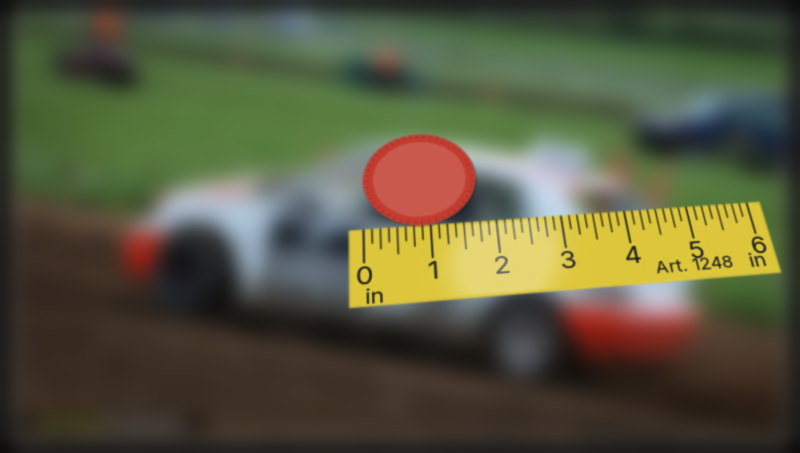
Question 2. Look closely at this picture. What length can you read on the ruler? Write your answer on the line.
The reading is 1.75 in
